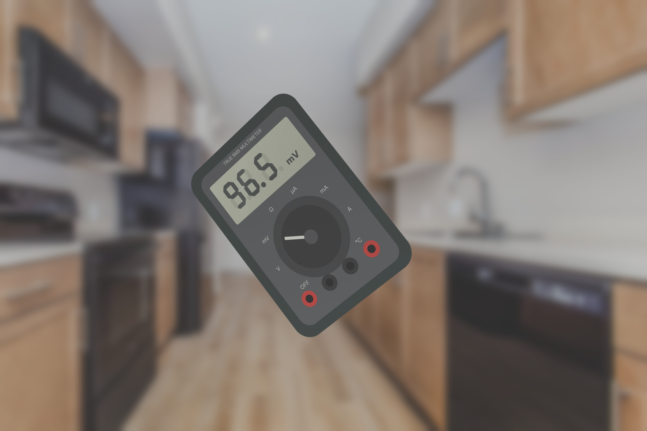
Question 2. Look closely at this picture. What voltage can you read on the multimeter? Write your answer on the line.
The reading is 96.5 mV
